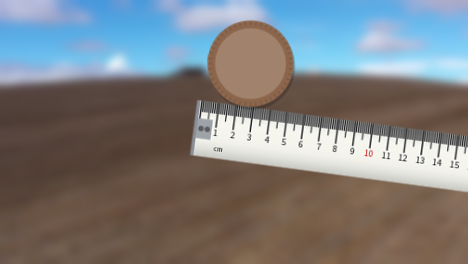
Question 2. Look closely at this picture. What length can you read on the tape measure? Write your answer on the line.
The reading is 5 cm
